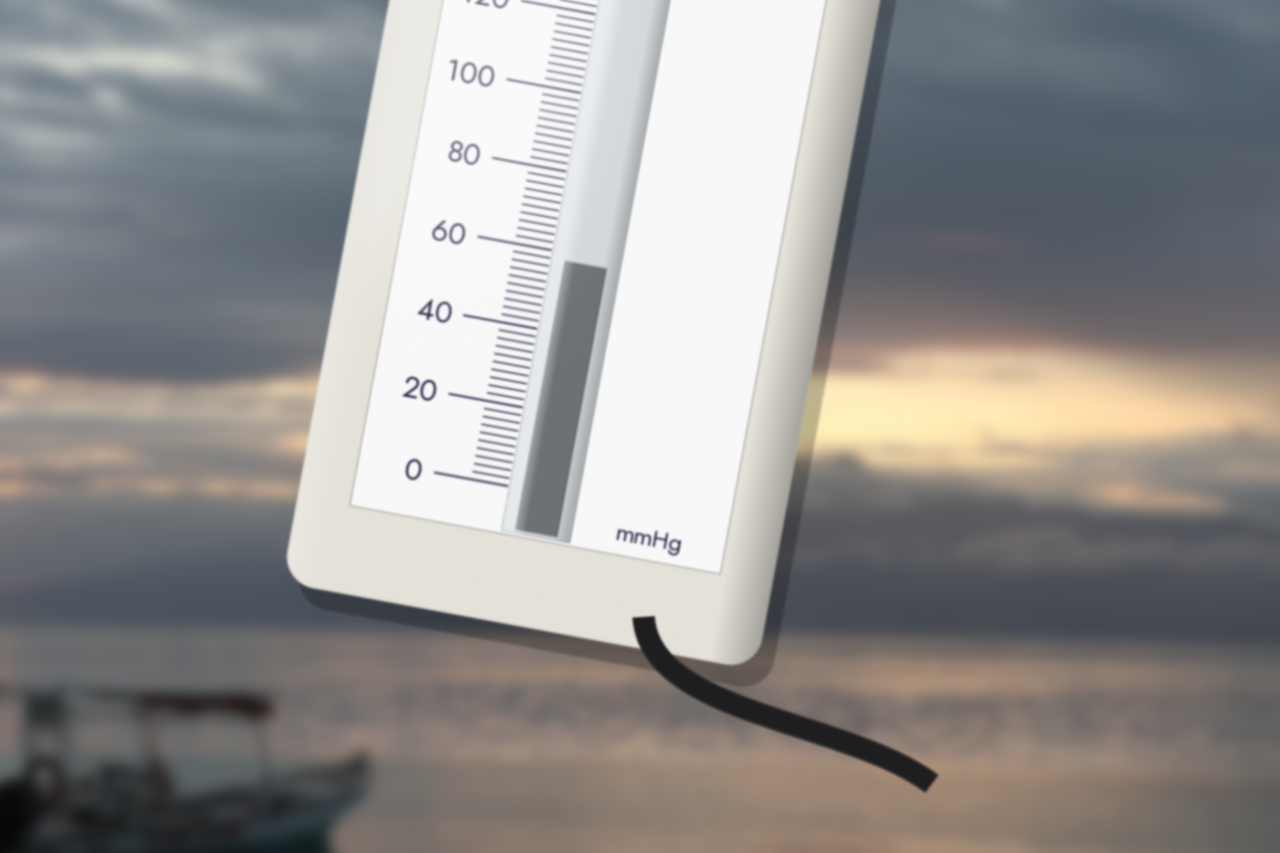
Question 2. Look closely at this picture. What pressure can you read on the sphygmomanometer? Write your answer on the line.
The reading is 58 mmHg
